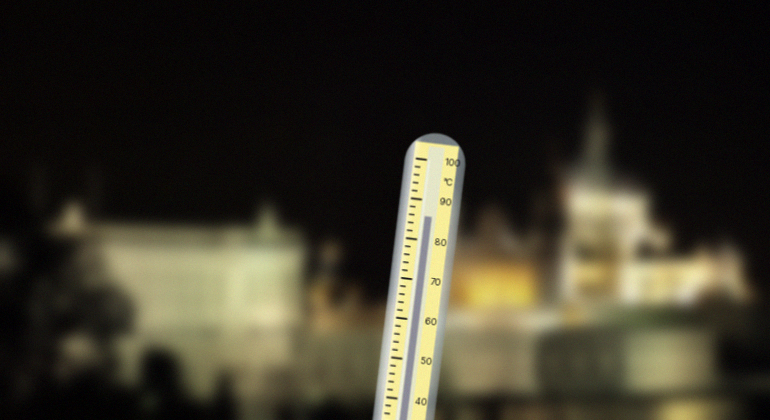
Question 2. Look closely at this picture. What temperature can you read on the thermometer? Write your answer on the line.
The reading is 86 °C
